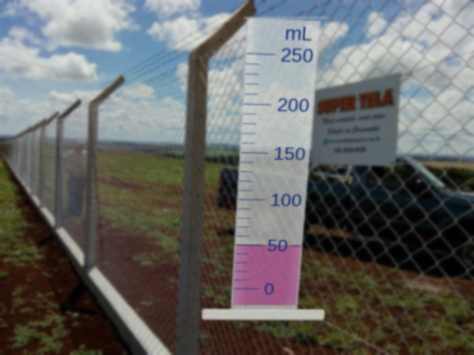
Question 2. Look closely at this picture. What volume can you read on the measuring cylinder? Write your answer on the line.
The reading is 50 mL
